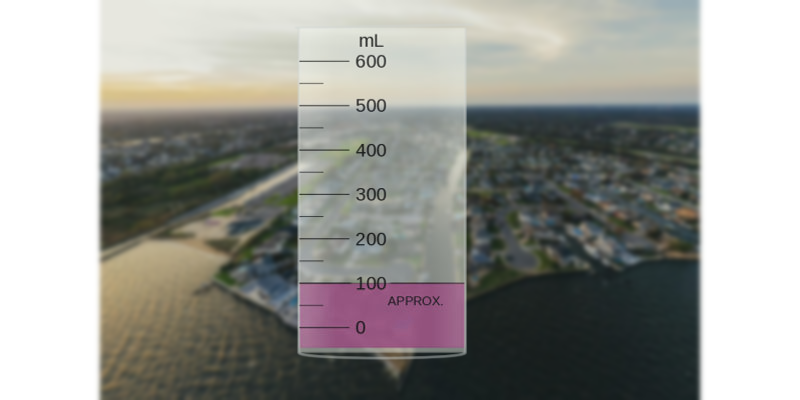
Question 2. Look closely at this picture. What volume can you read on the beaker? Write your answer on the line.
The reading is 100 mL
